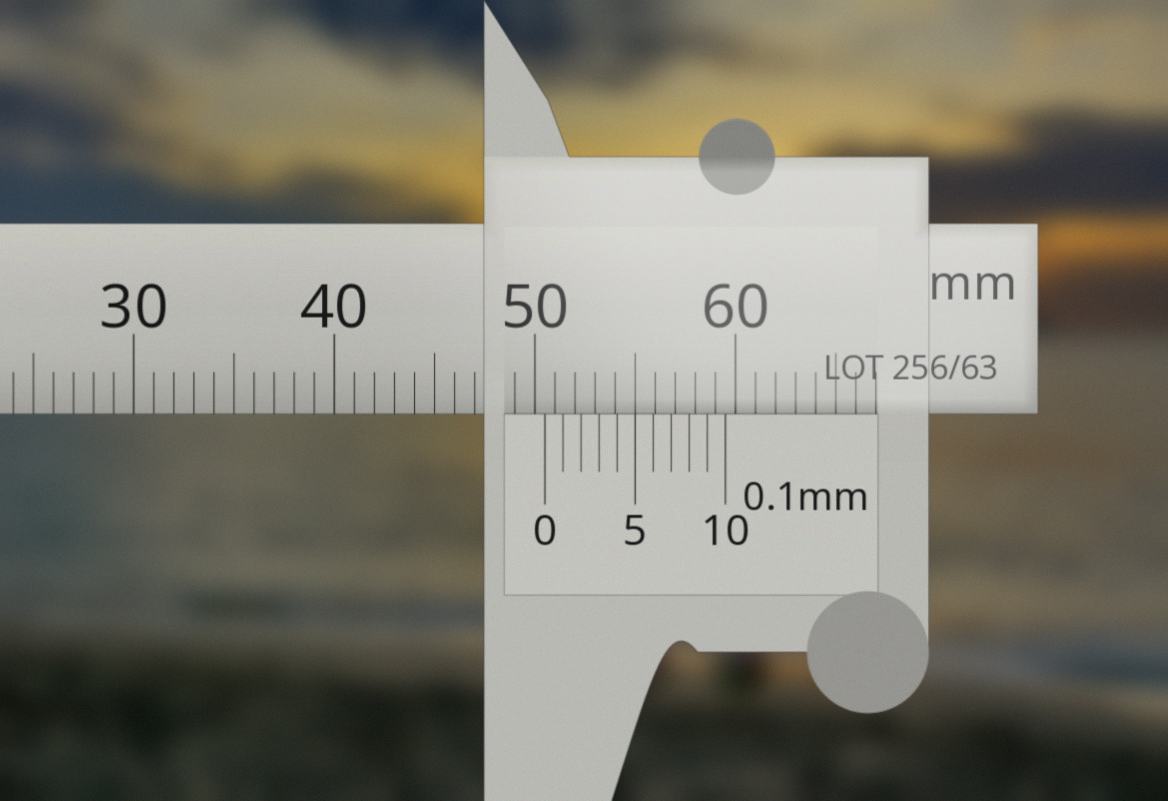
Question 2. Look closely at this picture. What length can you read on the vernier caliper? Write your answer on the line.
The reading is 50.5 mm
